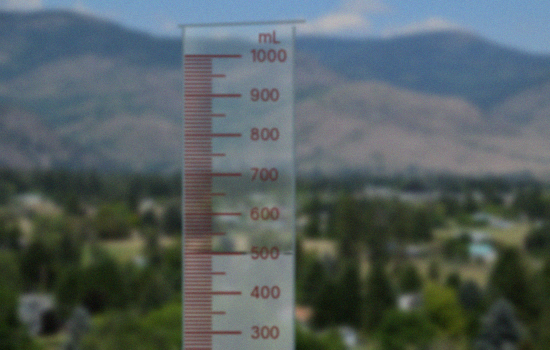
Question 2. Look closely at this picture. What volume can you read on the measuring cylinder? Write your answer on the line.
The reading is 500 mL
